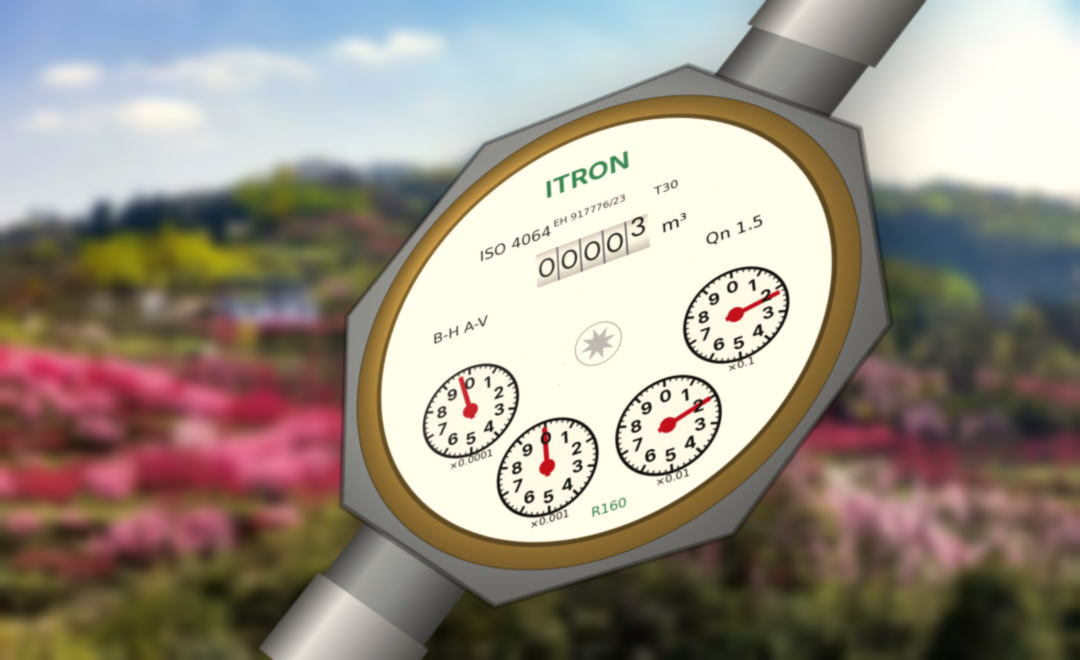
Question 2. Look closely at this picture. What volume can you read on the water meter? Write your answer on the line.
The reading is 3.2199 m³
